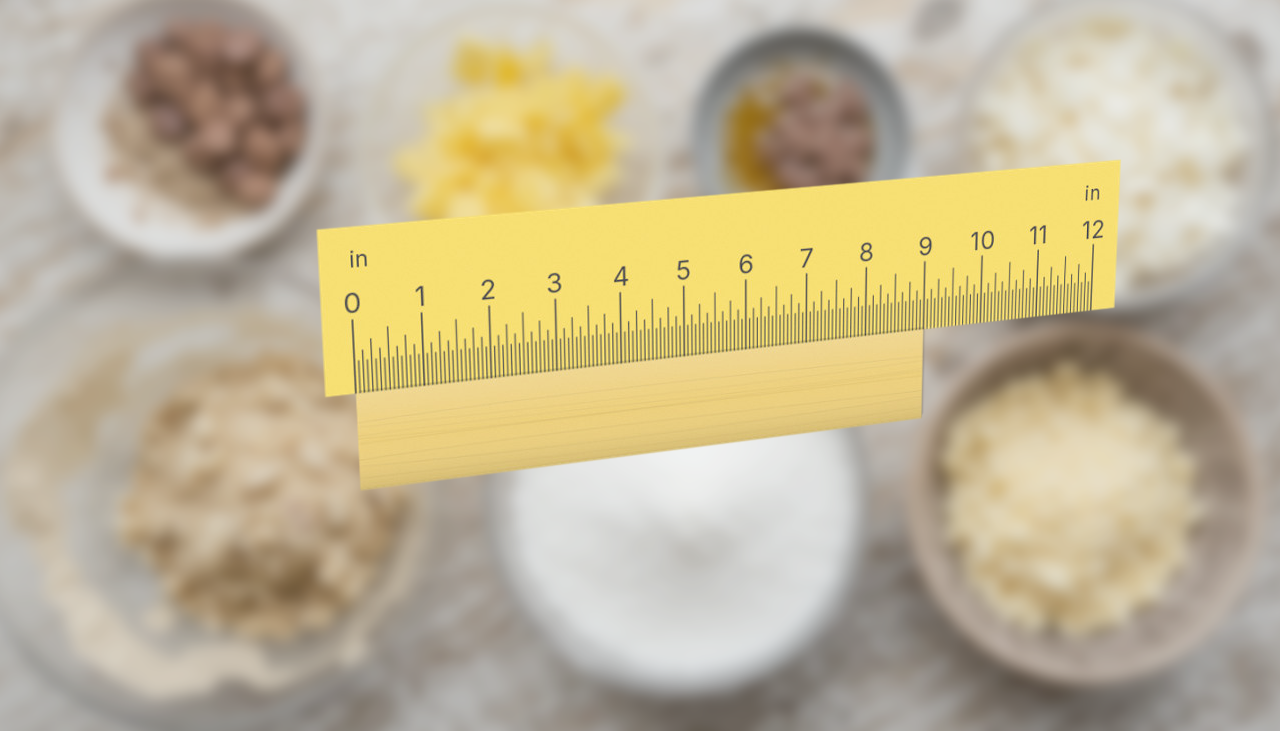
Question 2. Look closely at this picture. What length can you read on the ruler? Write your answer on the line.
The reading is 9 in
